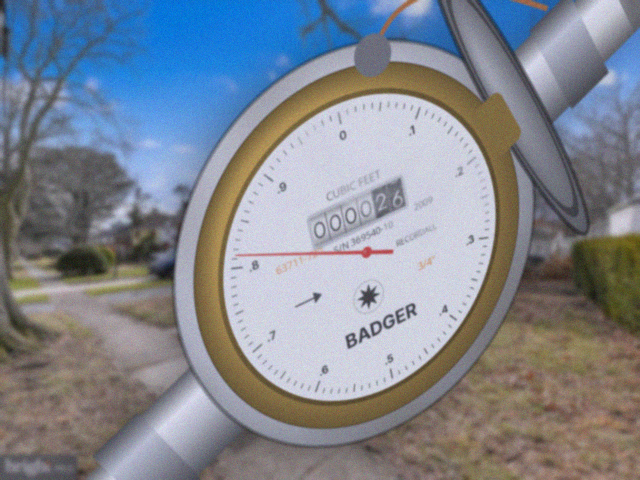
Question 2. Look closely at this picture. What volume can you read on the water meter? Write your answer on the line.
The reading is 25.81 ft³
